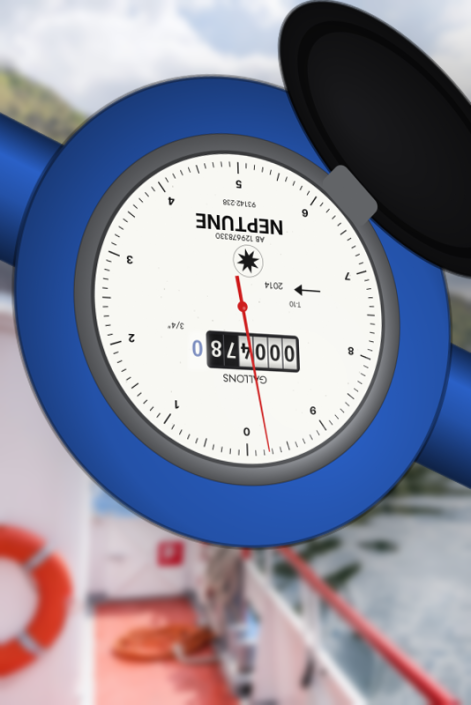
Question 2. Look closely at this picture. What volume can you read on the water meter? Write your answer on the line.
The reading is 4779.7 gal
